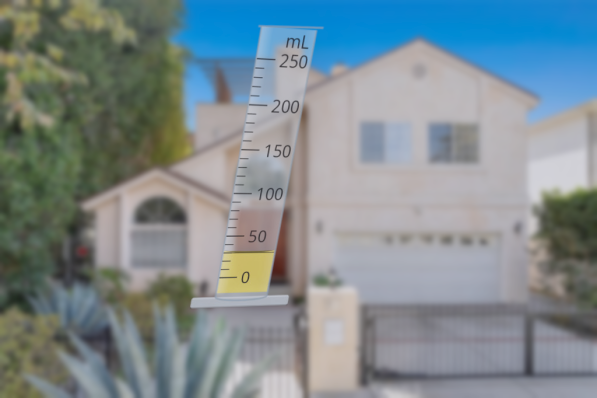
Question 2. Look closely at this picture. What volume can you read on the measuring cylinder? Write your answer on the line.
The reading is 30 mL
